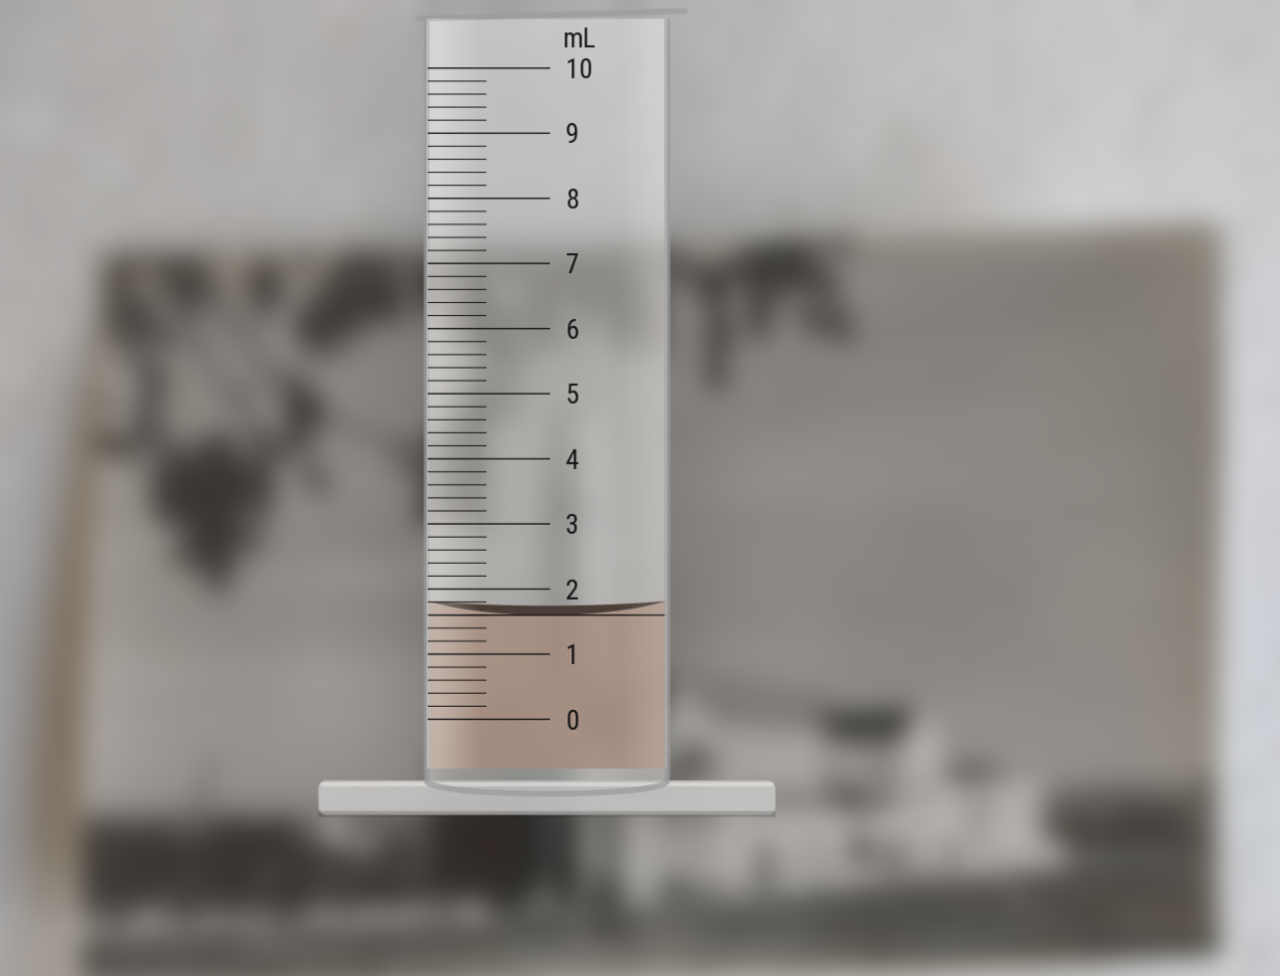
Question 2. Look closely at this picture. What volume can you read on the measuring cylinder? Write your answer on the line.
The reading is 1.6 mL
